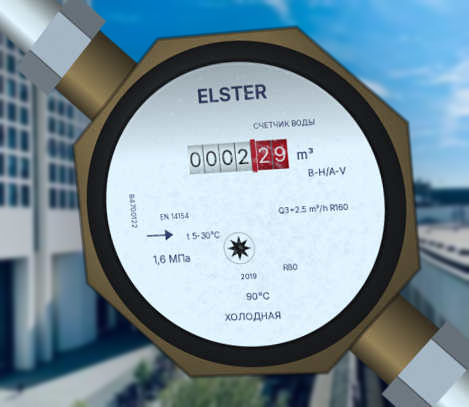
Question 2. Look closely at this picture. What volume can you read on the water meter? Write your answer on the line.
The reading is 2.29 m³
